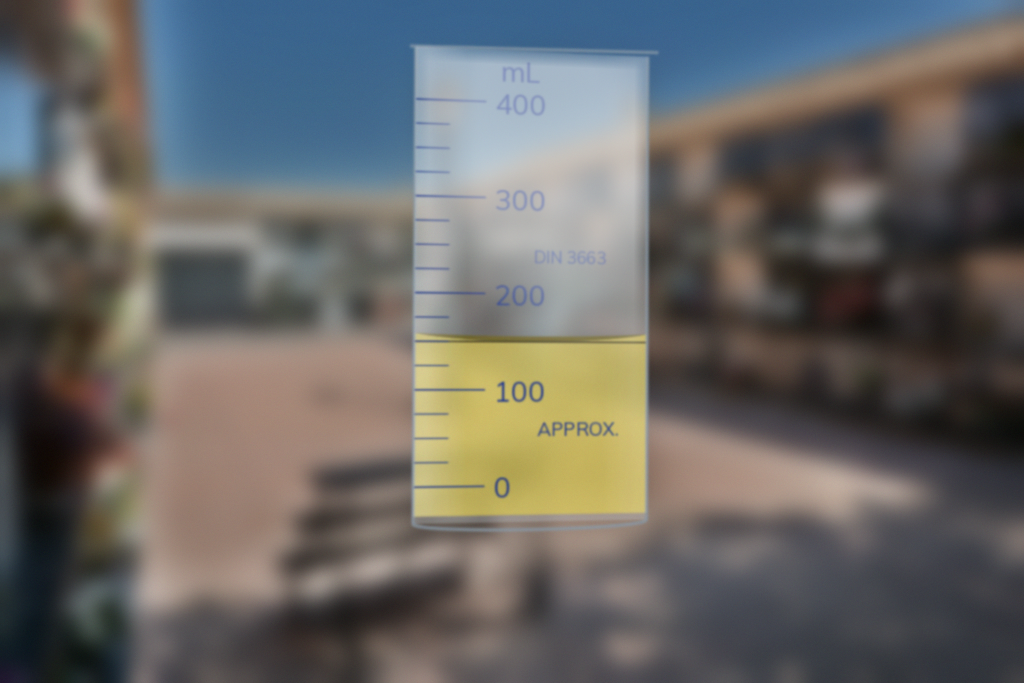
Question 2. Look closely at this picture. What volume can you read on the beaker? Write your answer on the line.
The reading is 150 mL
